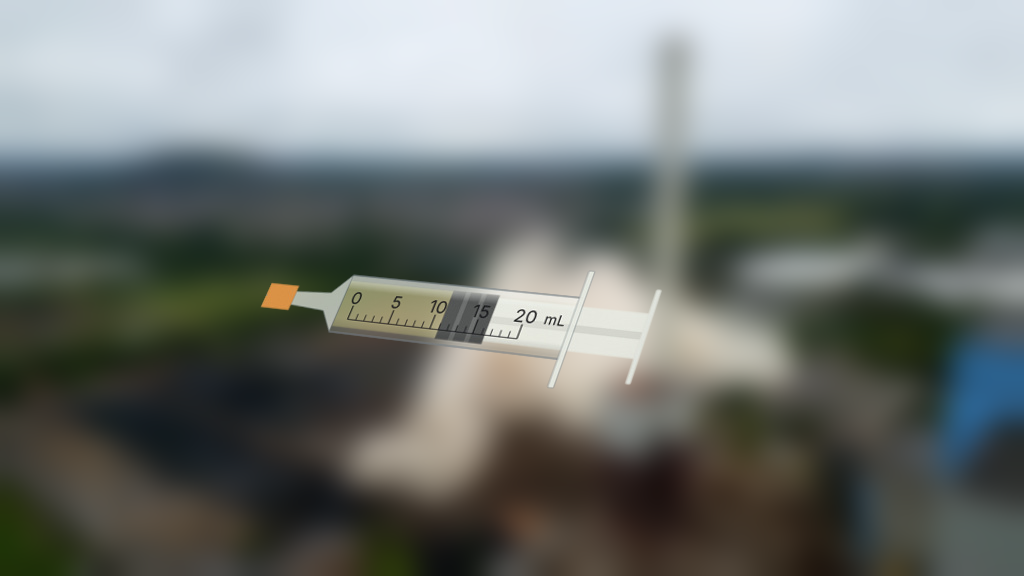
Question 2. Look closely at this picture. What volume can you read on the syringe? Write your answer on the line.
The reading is 11 mL
